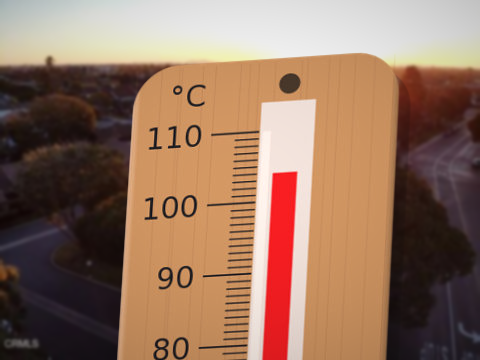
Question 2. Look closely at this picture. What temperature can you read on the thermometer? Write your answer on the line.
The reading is 104 °C
